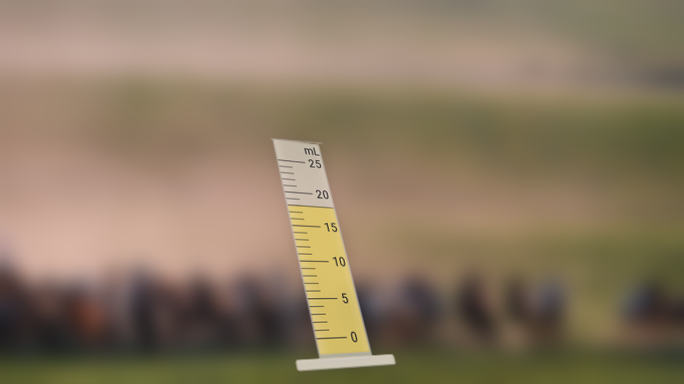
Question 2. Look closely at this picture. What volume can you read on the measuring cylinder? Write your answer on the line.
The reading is 18 mL
